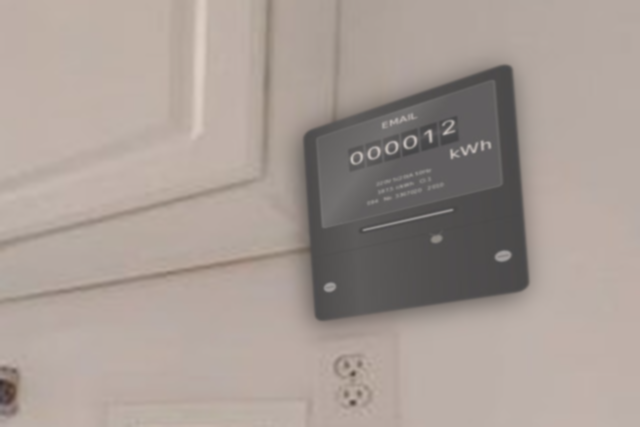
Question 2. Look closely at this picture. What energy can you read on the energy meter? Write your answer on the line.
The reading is 12 kWh
